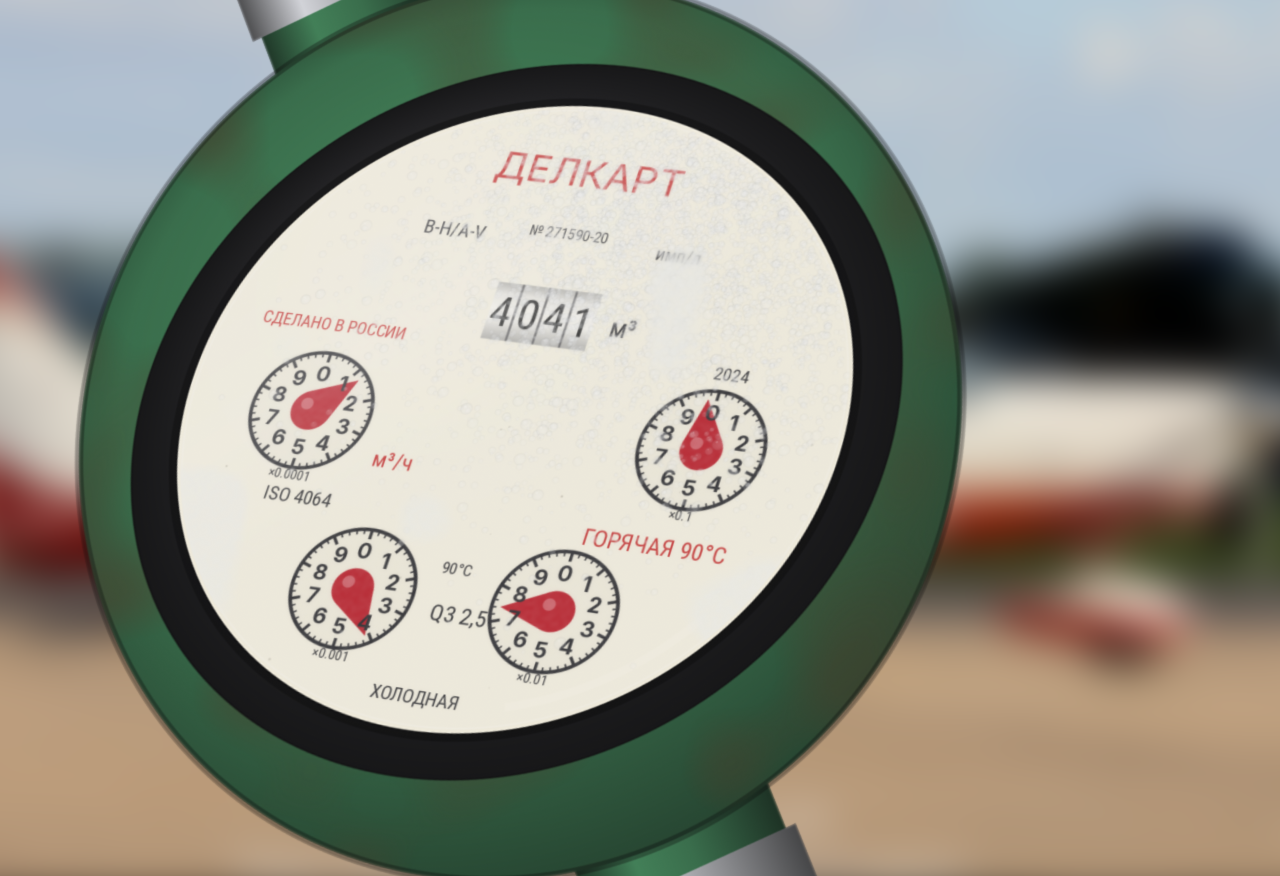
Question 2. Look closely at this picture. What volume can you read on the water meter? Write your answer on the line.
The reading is 4040.9741 m³
